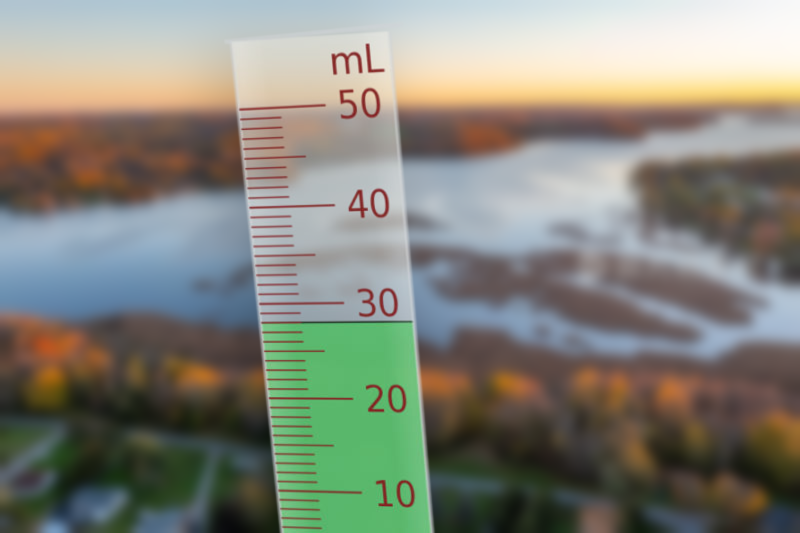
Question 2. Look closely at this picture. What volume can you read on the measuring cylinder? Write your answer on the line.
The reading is 28 mL
